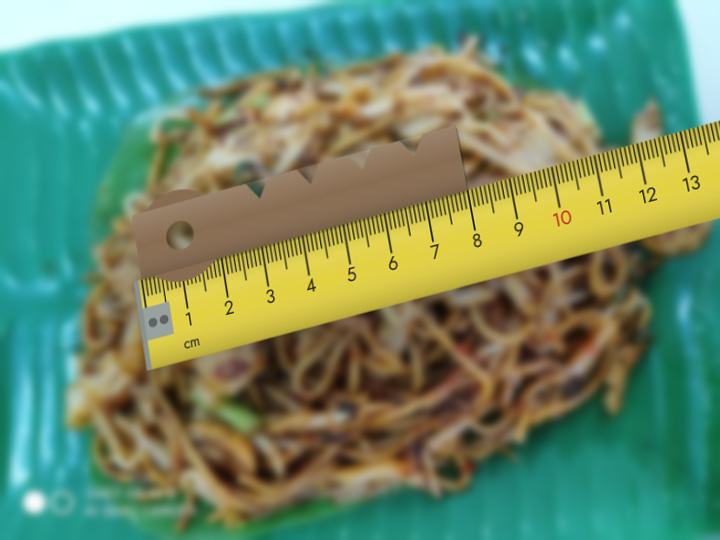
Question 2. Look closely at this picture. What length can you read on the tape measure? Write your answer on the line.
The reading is 8 cm
